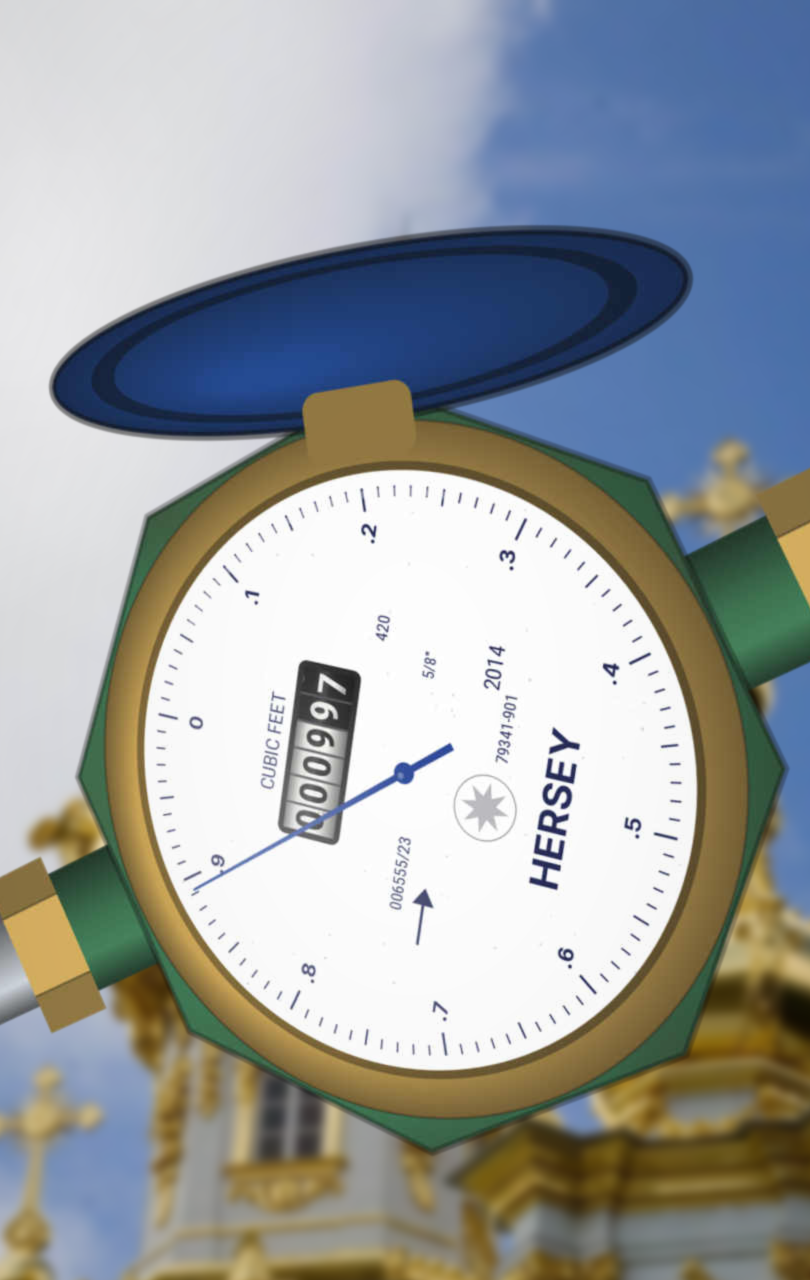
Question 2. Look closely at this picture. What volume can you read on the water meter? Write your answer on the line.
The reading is 996.89 ft³
